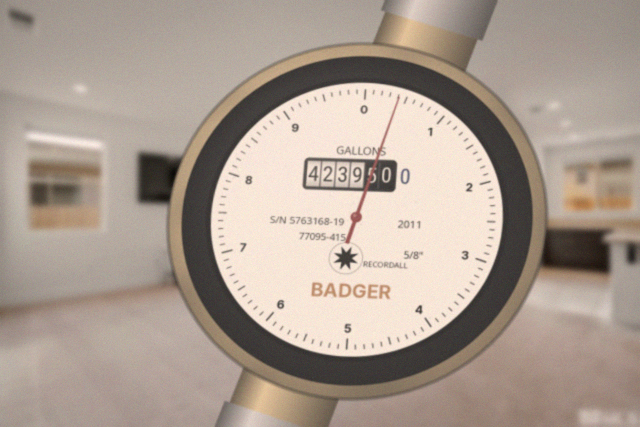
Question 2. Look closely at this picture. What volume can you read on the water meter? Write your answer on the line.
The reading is 4239500.4 gal
